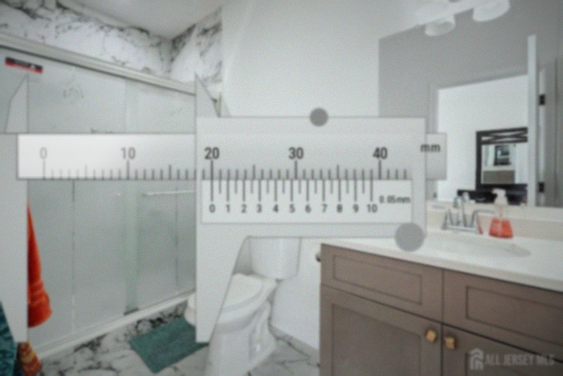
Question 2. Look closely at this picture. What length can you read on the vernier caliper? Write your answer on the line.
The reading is 20.0 mm
